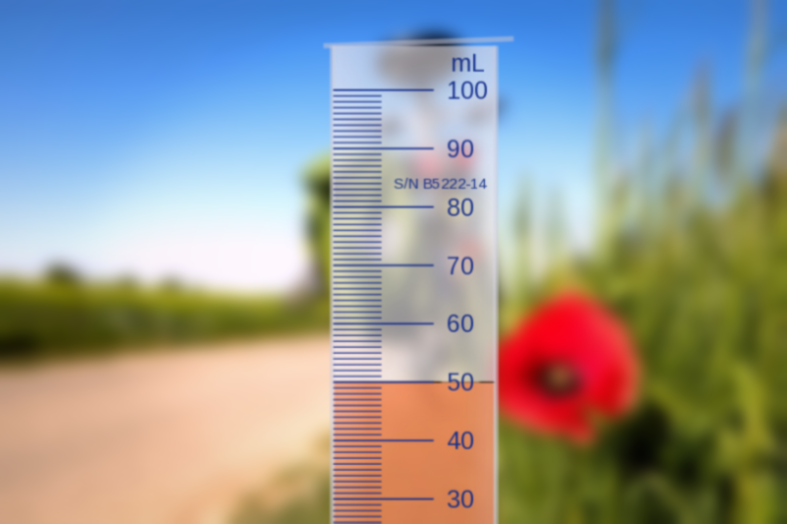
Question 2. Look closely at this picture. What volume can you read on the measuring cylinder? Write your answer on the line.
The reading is 50 mL
